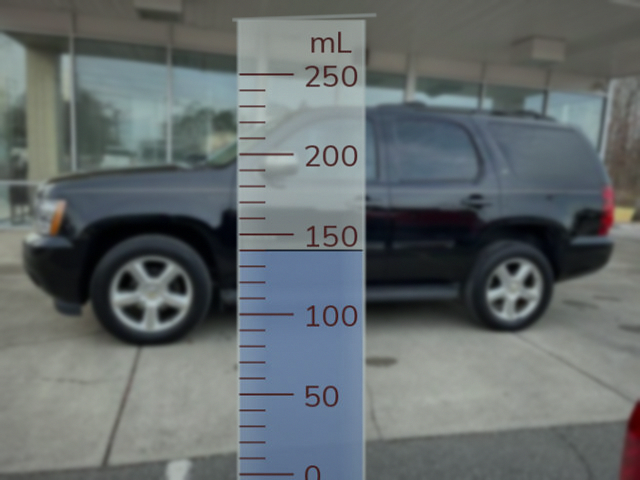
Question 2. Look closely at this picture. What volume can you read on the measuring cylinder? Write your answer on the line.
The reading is 140 mL
